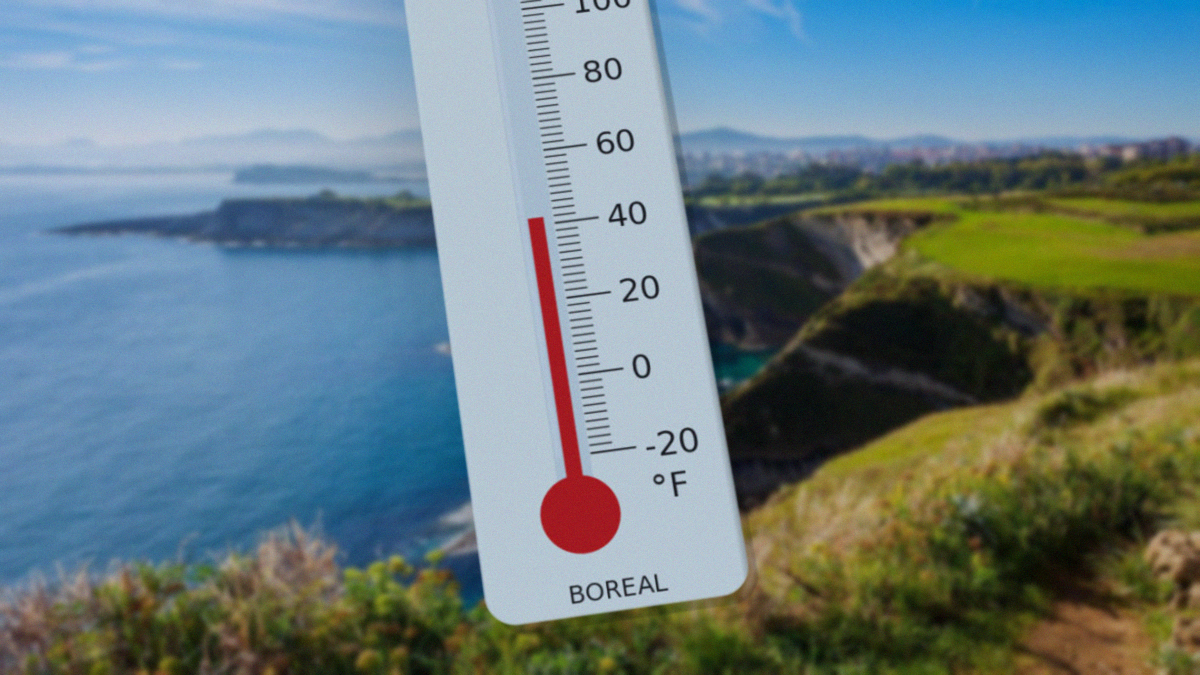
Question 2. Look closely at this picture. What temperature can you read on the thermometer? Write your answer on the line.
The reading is 42 °F
